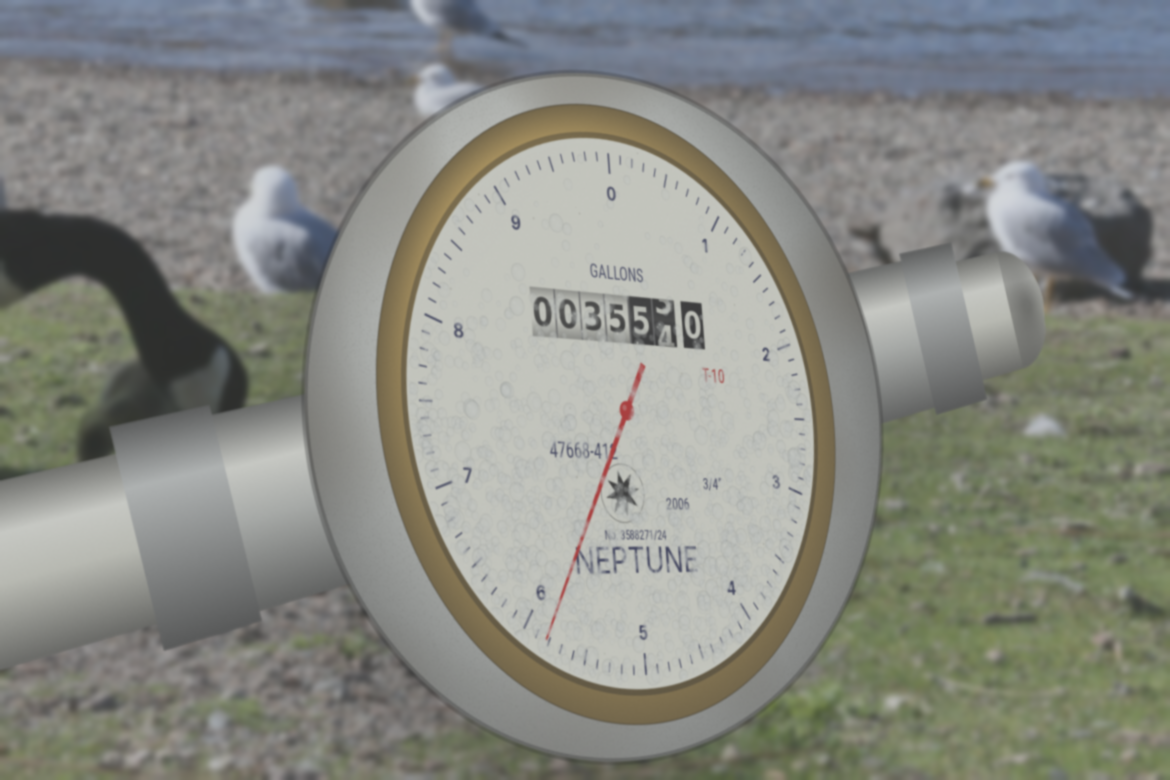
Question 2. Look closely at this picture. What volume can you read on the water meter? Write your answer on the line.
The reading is 35535.8 gal
